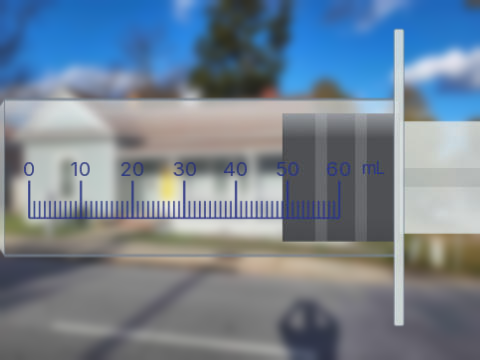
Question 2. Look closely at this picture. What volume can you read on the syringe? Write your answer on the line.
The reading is 49 mL
